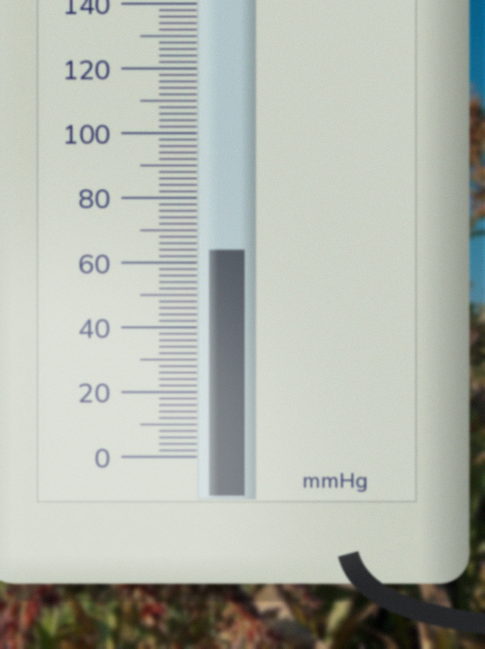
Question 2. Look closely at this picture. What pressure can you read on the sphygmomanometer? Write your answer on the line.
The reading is 64 mmHg
